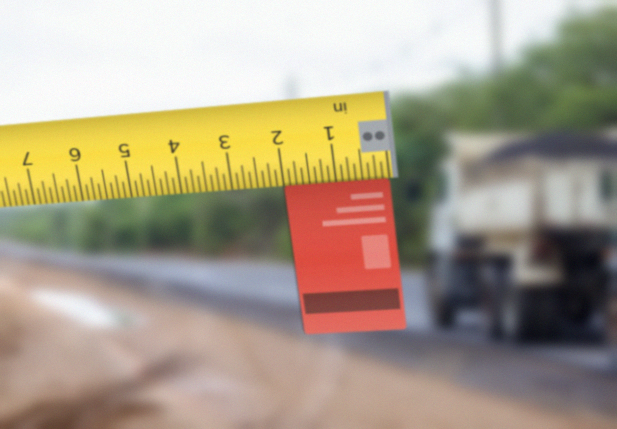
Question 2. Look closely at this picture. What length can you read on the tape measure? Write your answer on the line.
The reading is 2 in
